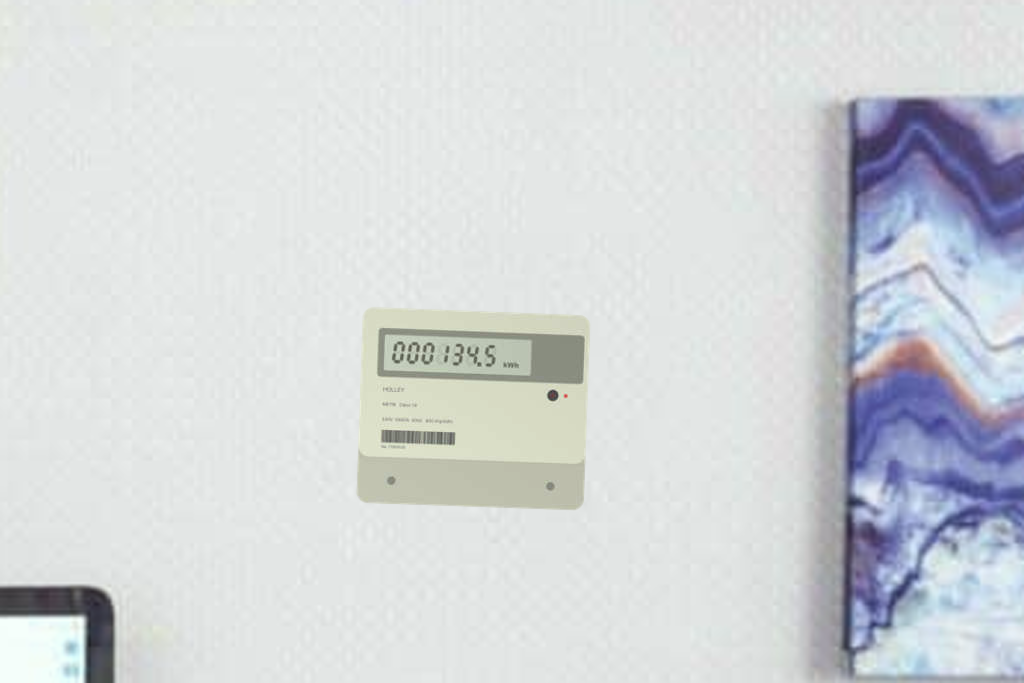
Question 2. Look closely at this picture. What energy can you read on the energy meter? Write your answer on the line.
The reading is 134.5 kWh
